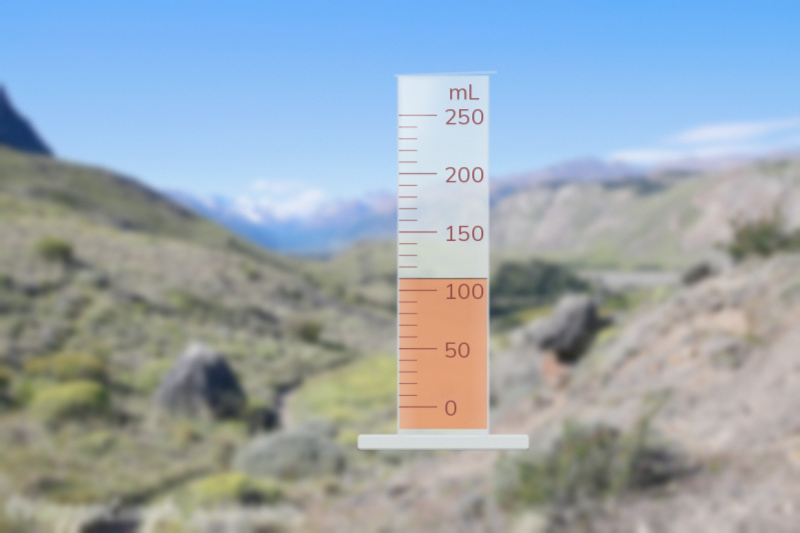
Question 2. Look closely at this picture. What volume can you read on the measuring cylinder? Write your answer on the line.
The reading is 110 mL
